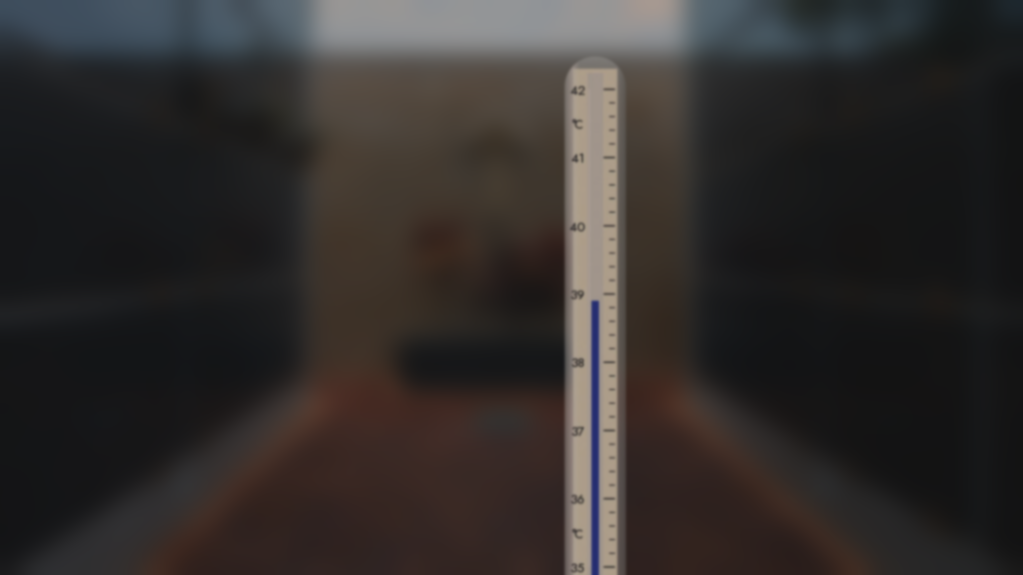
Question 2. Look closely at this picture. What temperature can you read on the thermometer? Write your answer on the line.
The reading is 38.9 °C
